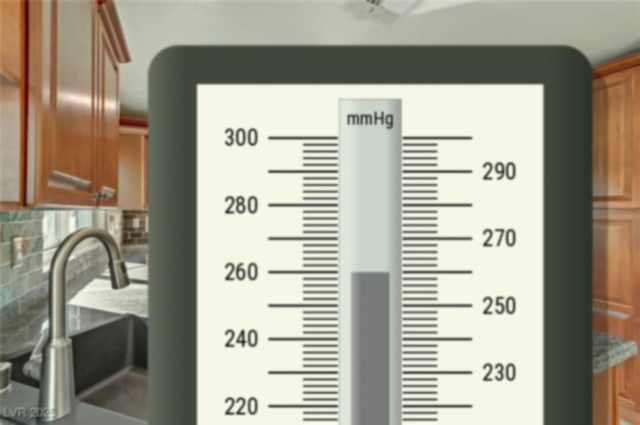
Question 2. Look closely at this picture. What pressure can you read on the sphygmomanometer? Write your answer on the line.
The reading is 260 mmHg
